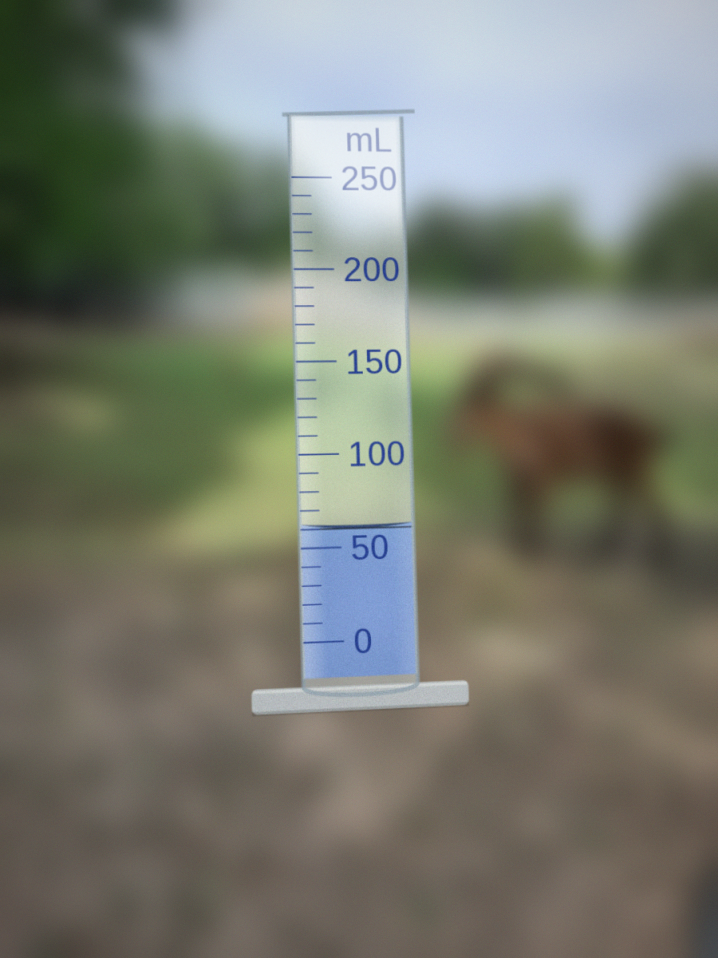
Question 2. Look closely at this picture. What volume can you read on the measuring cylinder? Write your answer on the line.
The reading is 60 mL
